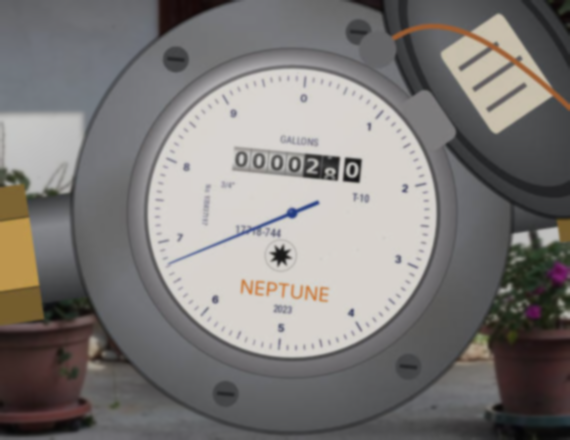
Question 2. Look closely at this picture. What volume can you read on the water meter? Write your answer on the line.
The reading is 276.7 gal
